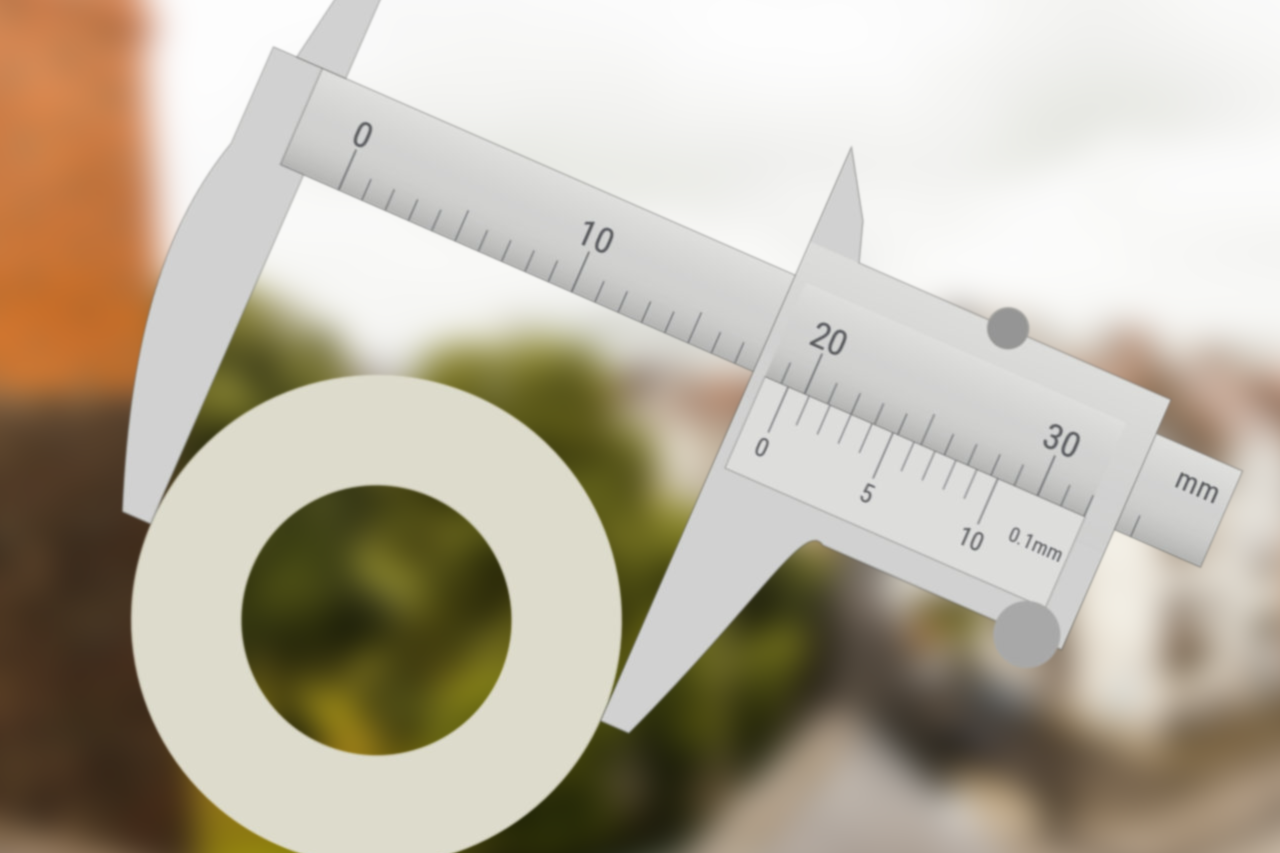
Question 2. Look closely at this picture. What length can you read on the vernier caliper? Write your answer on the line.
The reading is 19.3 mm
